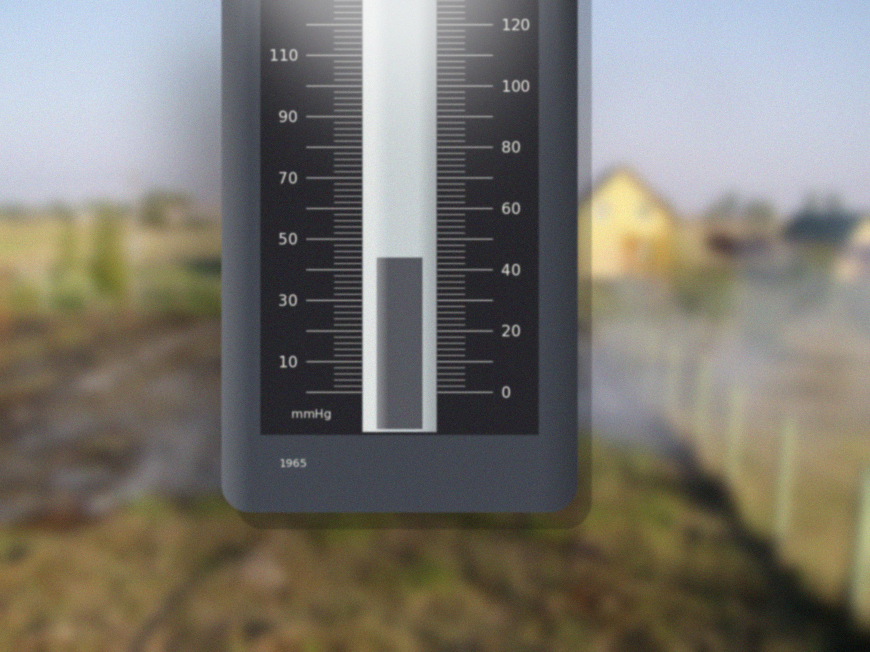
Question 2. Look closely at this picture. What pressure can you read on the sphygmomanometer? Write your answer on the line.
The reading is 44 mmHg
